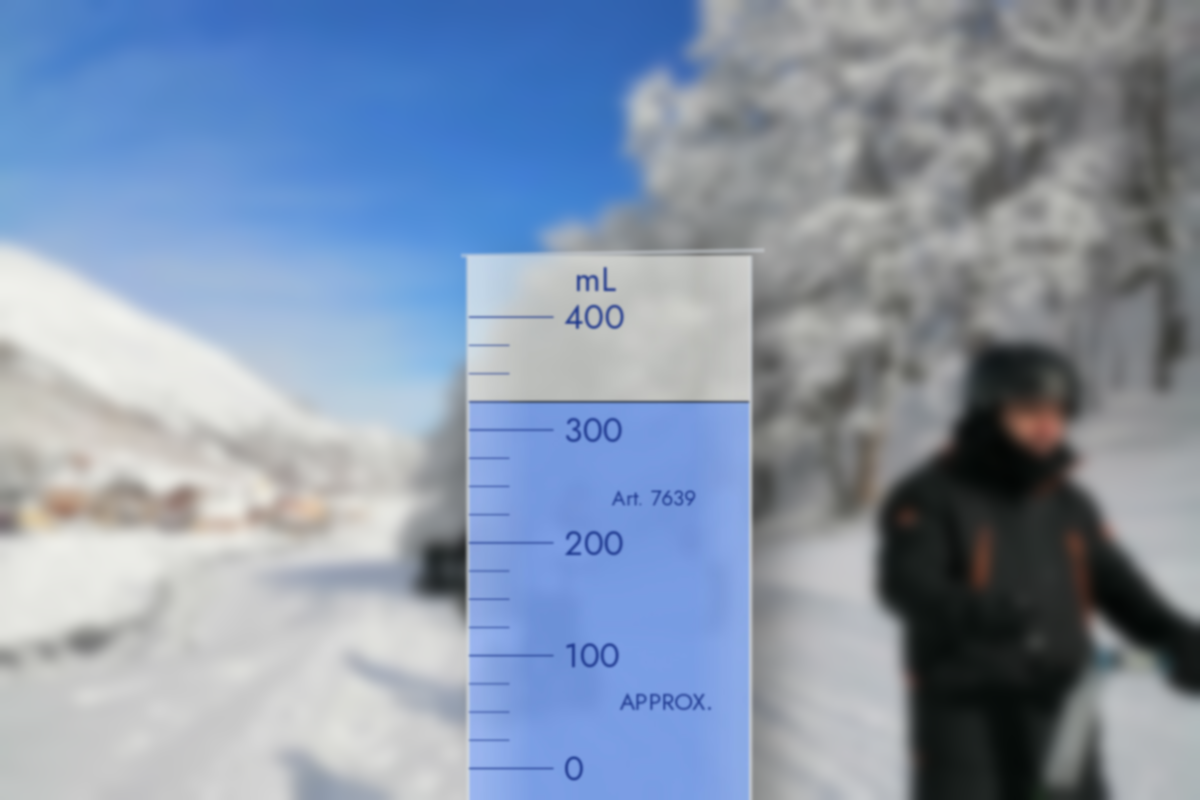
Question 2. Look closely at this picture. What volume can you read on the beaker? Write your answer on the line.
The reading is 325 mL
